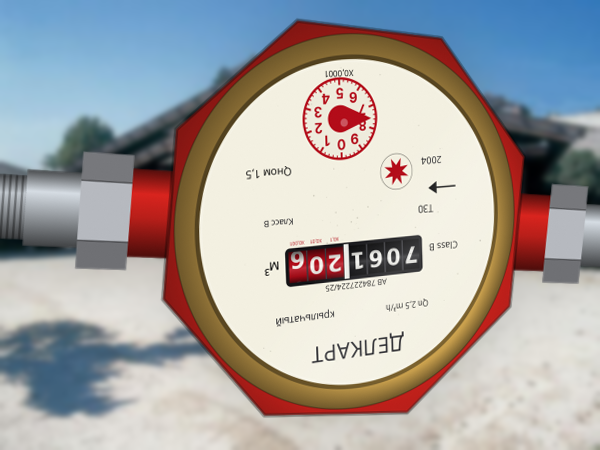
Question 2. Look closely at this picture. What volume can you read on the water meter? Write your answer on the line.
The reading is 7061.2057 m³
